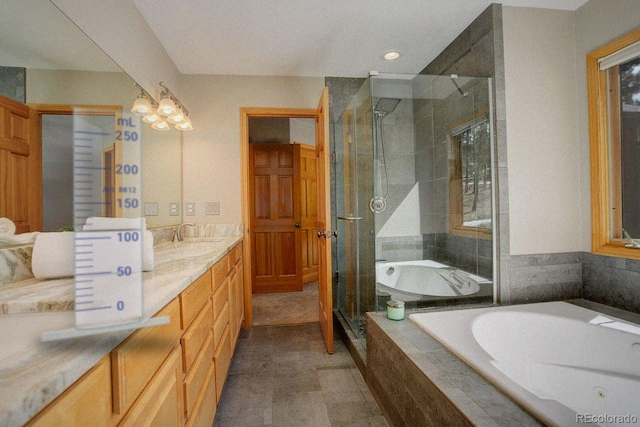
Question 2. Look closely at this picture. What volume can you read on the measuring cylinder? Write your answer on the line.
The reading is 110 mL
